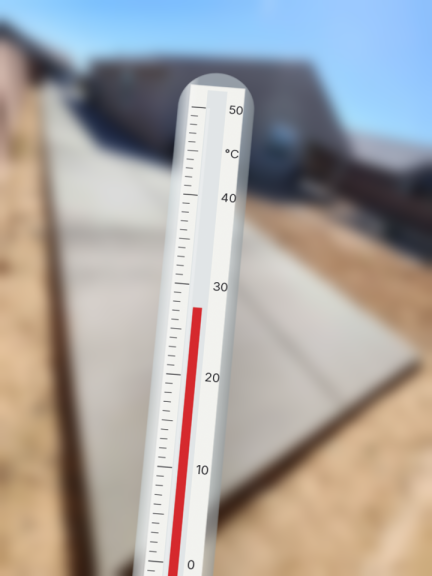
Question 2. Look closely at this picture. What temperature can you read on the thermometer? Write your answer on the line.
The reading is 27.5 °C
